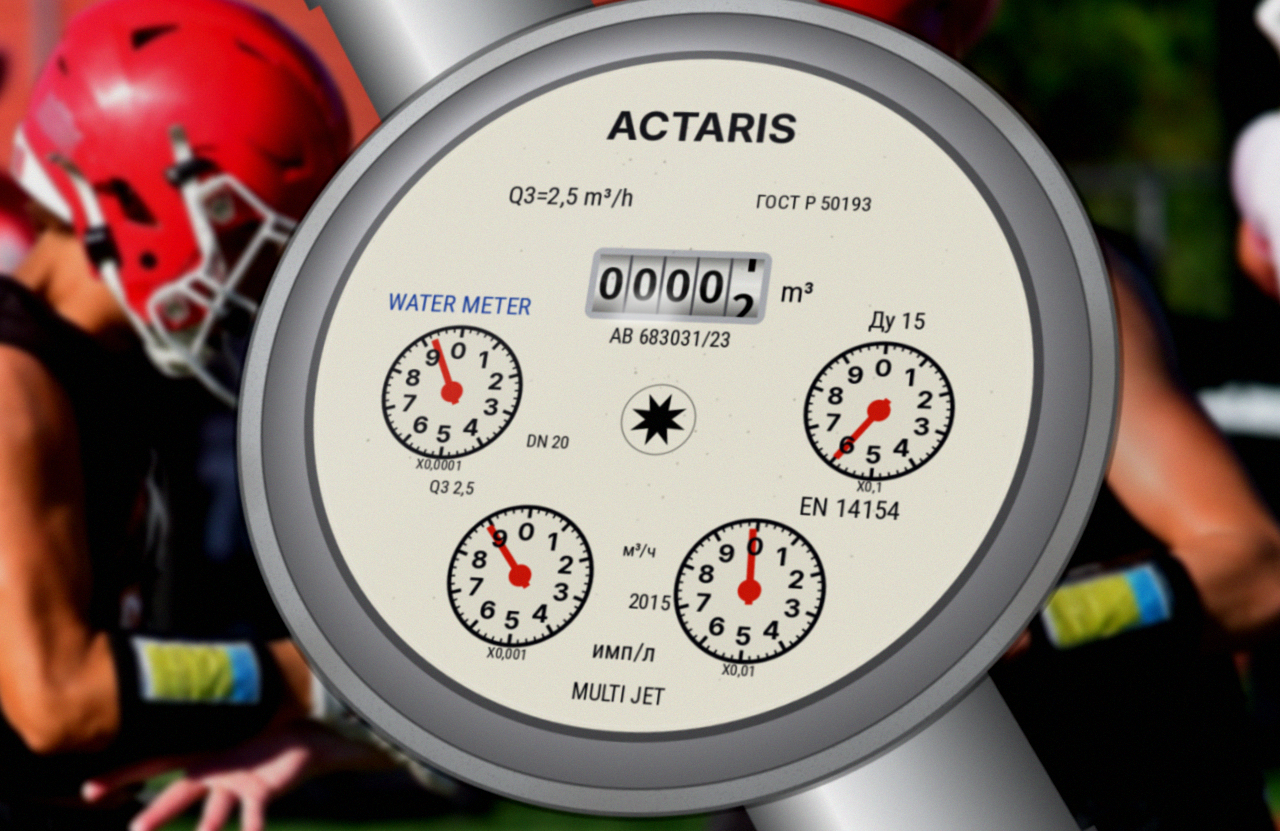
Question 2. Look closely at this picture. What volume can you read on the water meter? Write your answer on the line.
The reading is 1.5989 m³
